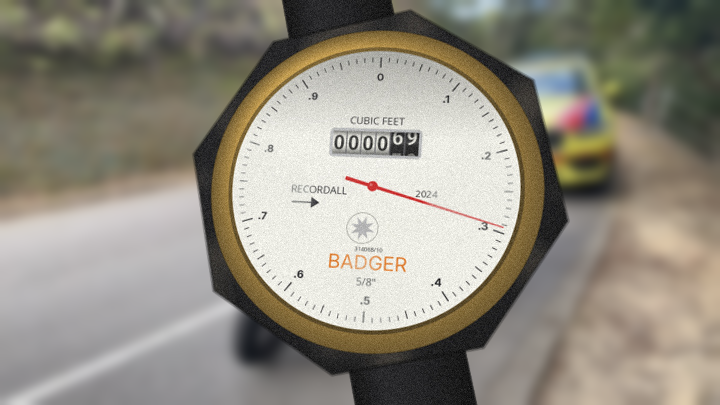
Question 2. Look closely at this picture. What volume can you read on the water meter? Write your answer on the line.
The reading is 69.29 ft³
